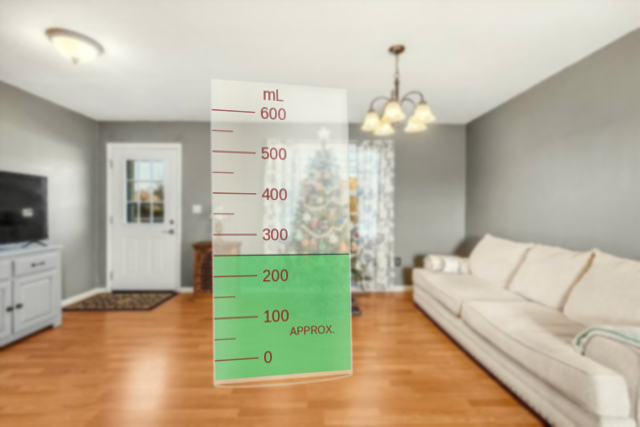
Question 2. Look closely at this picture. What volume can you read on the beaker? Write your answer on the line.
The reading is 250 mL
